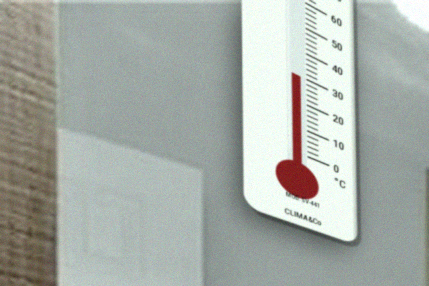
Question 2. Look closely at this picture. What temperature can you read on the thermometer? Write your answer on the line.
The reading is 30 °C
